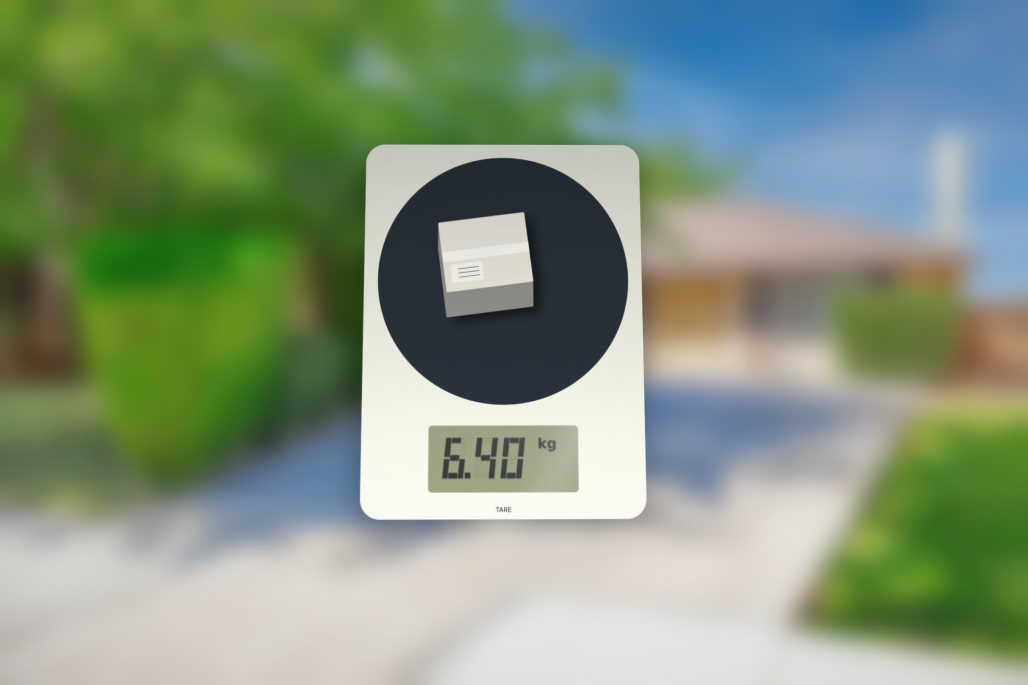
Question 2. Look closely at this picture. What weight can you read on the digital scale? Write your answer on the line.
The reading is 6.40 kg
